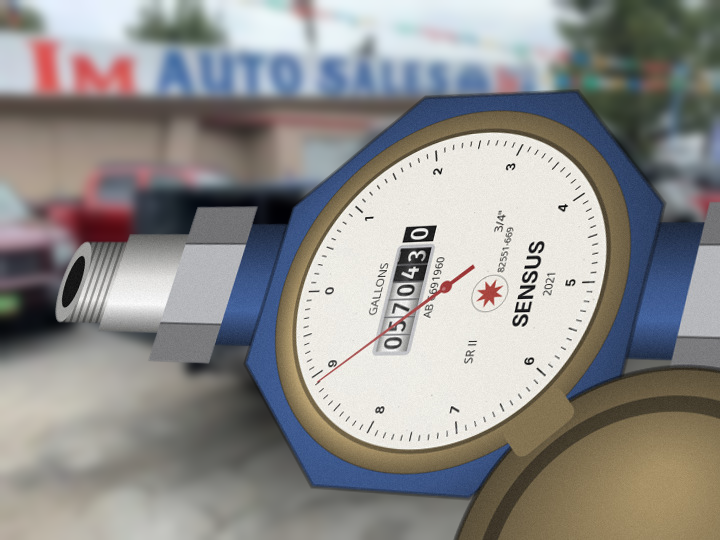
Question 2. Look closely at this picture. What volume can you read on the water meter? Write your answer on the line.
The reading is 570428.9 gal
